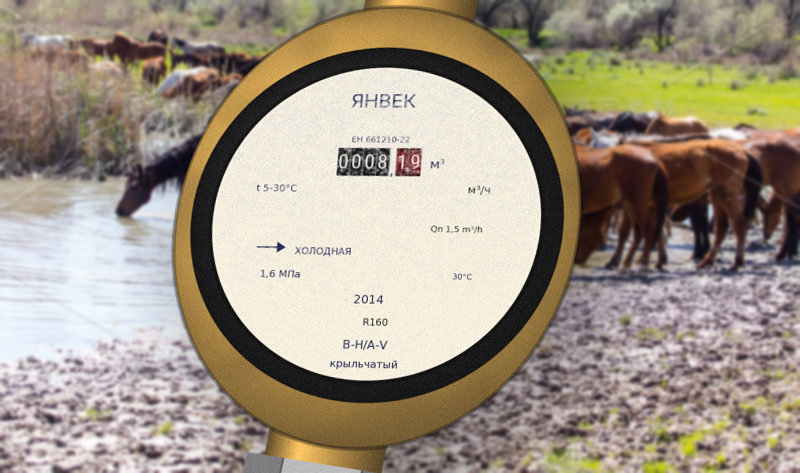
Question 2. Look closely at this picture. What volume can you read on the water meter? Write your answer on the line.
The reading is 8.19 m³
